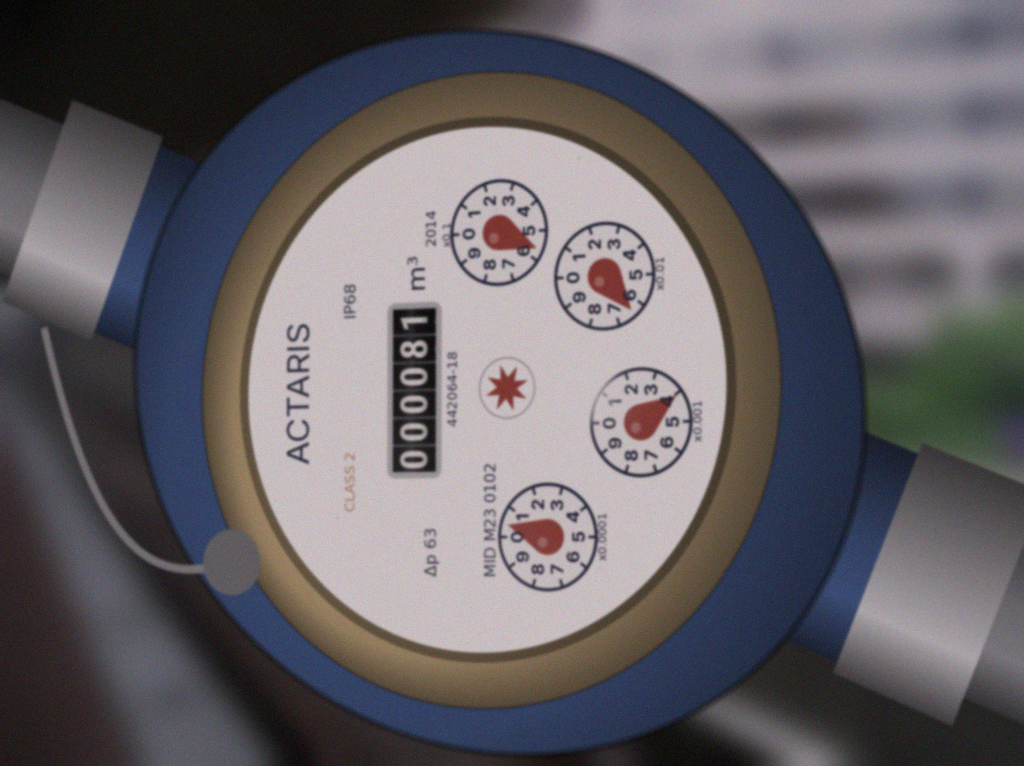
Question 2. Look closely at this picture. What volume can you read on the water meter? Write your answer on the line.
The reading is 81.5640 m³
